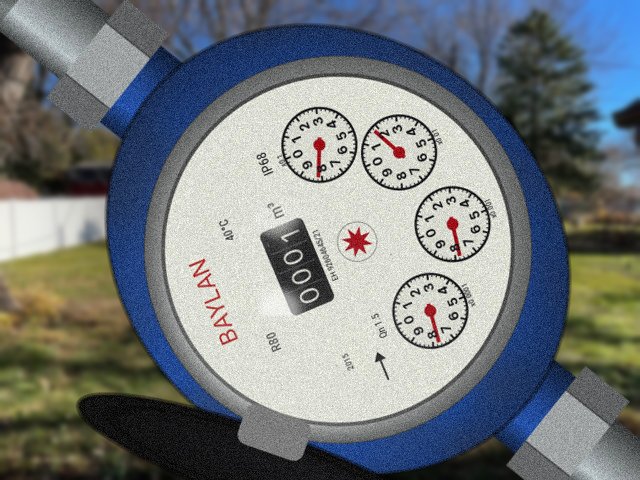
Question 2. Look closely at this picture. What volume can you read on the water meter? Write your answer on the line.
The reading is 0.8177 m³
